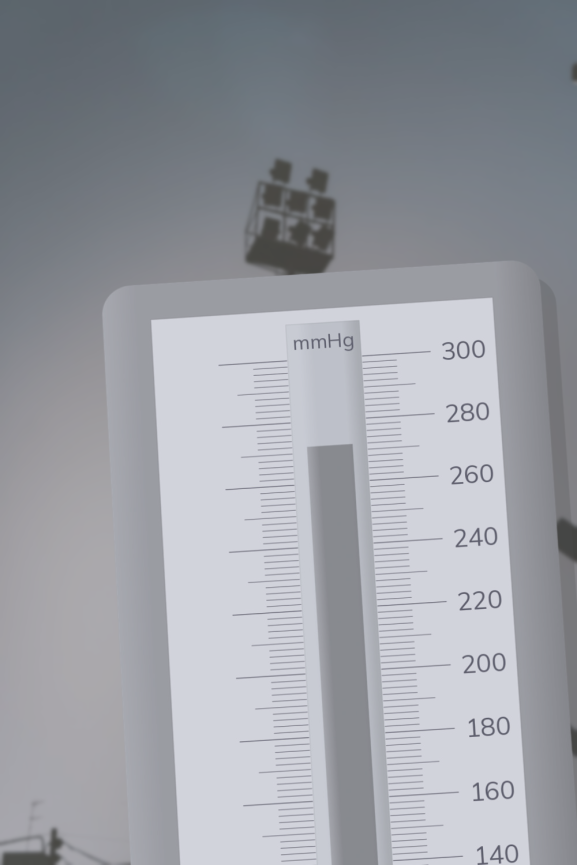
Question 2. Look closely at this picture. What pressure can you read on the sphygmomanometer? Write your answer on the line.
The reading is 272 mmHg
